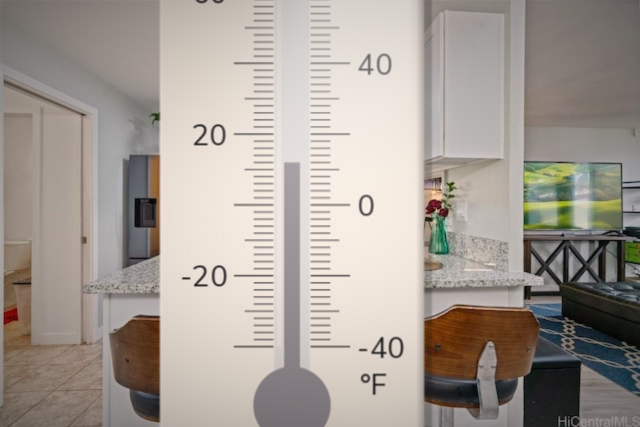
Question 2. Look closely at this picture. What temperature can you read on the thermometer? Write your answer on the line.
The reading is 12 °F
